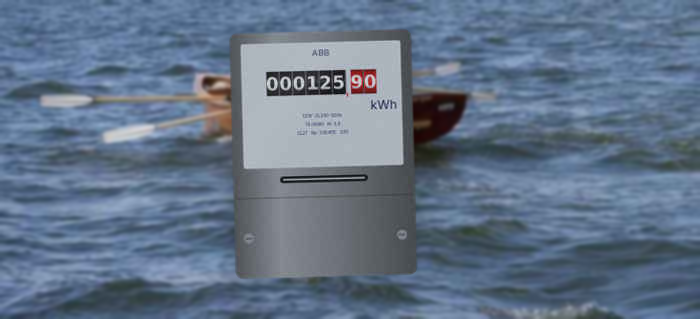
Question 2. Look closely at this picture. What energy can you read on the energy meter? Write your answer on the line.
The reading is 125.90 kWh
